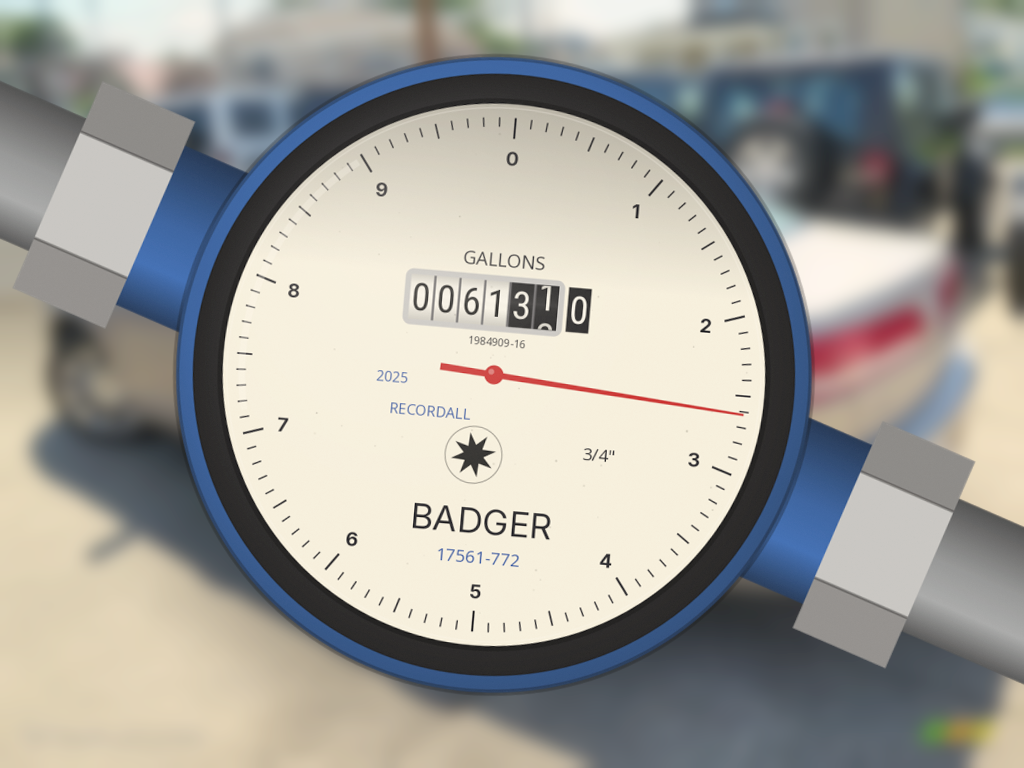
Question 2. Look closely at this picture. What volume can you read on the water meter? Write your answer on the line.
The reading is 61312.6 gal
